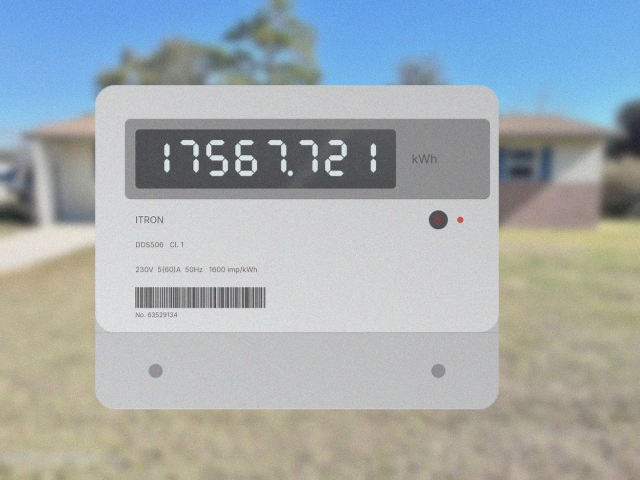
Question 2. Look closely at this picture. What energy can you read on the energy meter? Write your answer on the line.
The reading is 17567.721 kWh
